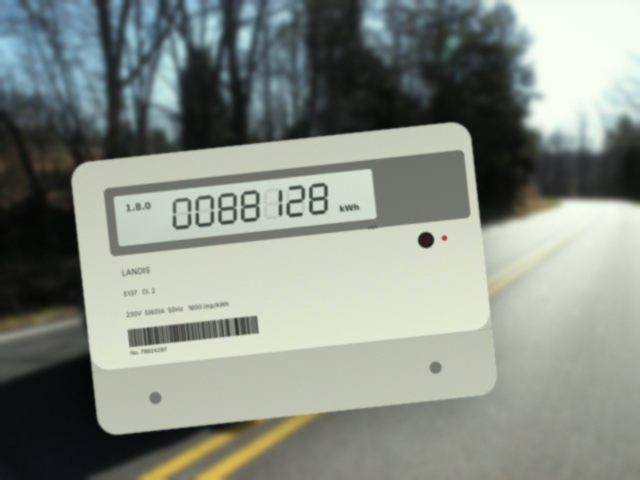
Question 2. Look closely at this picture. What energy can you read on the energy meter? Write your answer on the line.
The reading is 88128 kWh
